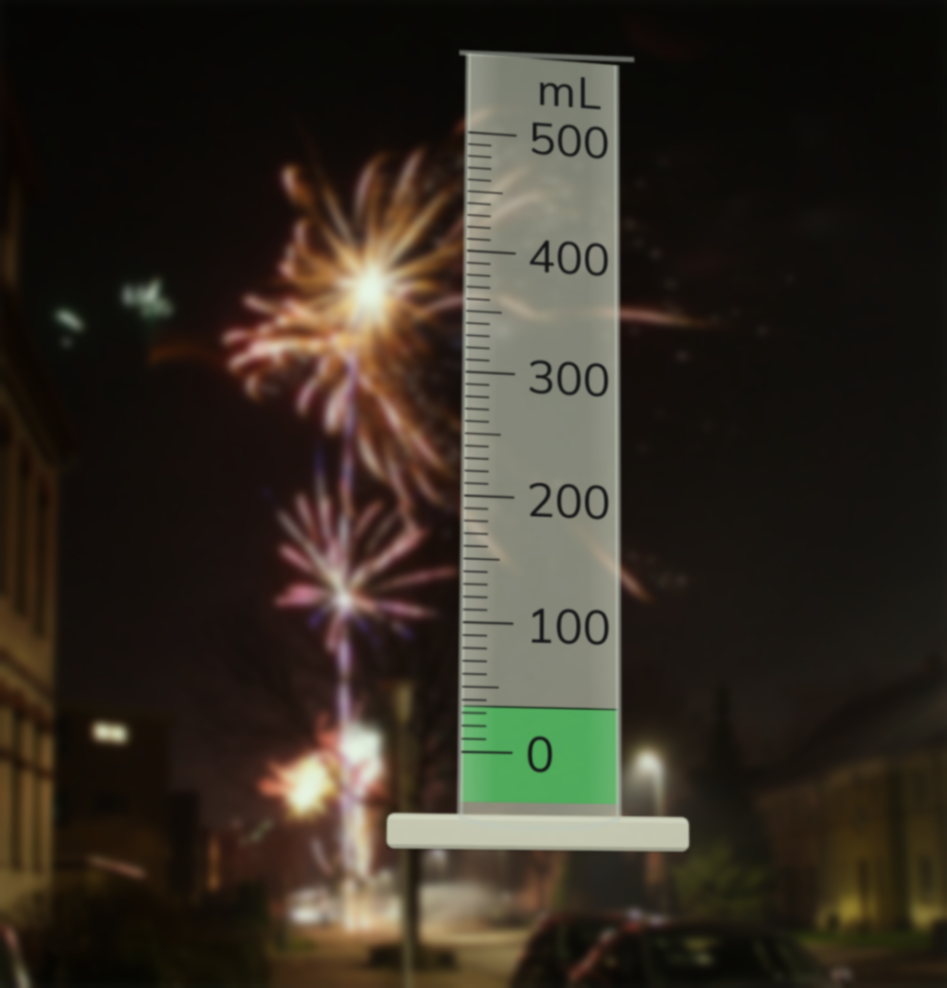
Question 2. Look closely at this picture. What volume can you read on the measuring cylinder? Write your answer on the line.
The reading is 35 mL
